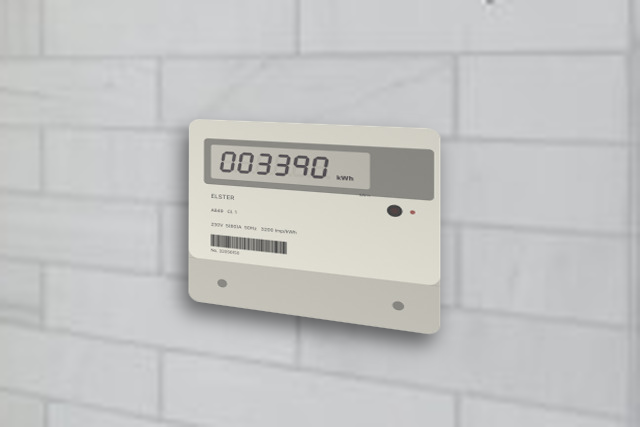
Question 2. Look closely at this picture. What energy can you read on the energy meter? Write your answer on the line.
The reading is 3390 kWh
